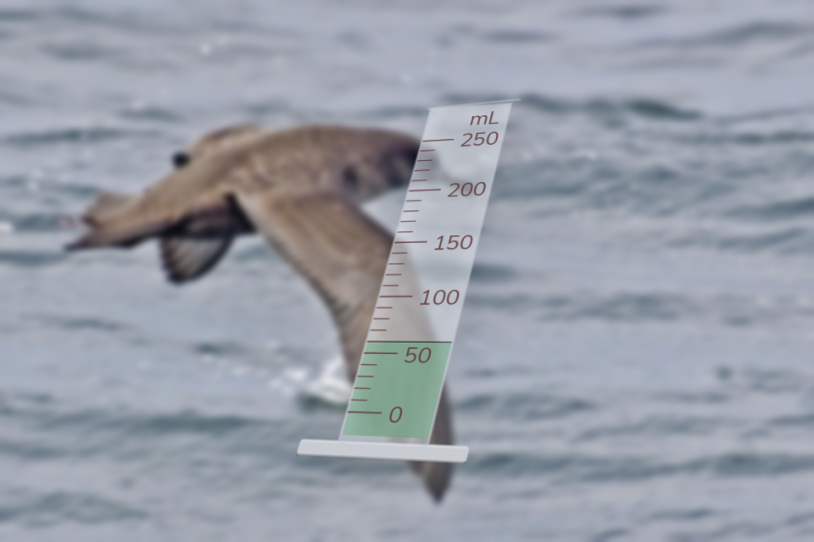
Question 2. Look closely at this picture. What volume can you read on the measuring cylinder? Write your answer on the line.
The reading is 60 mL
